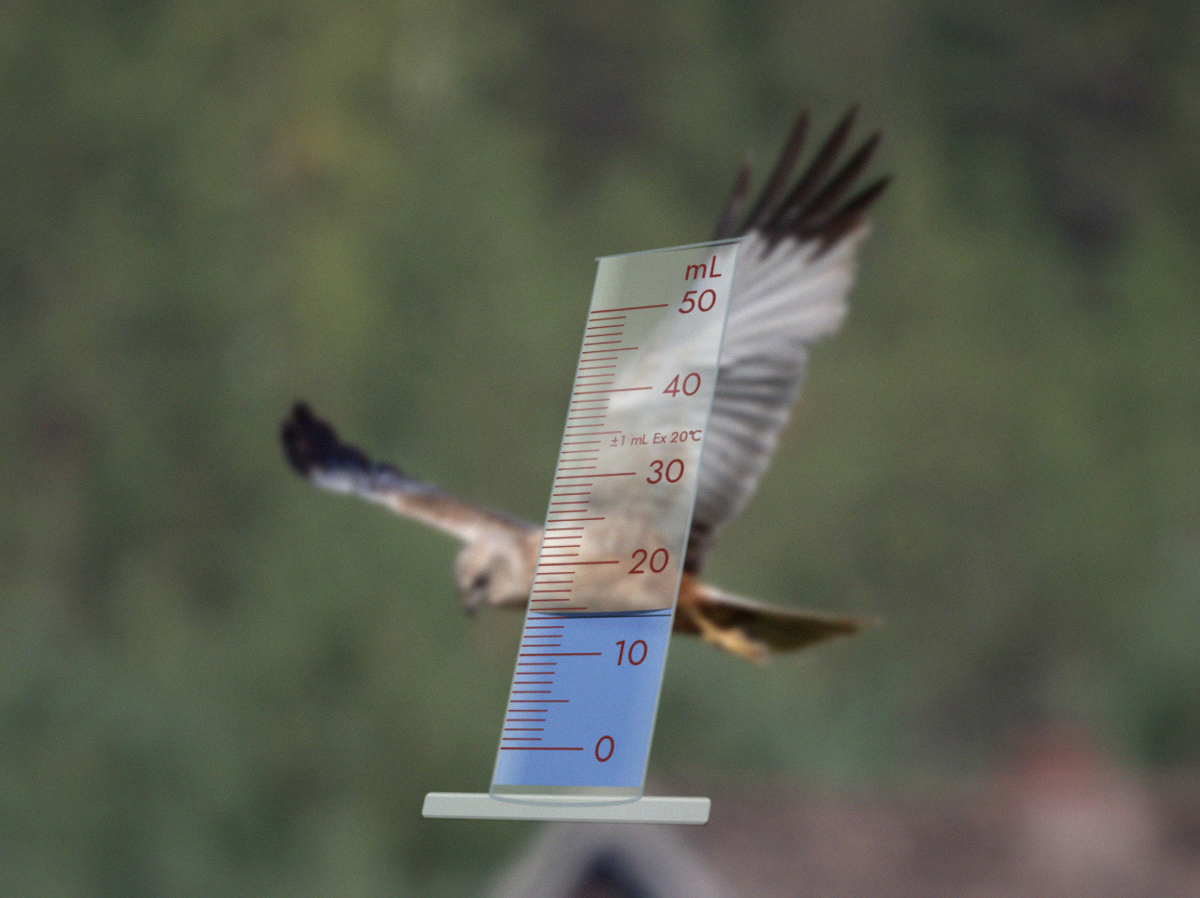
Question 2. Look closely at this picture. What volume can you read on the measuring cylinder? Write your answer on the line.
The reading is 14 mL
